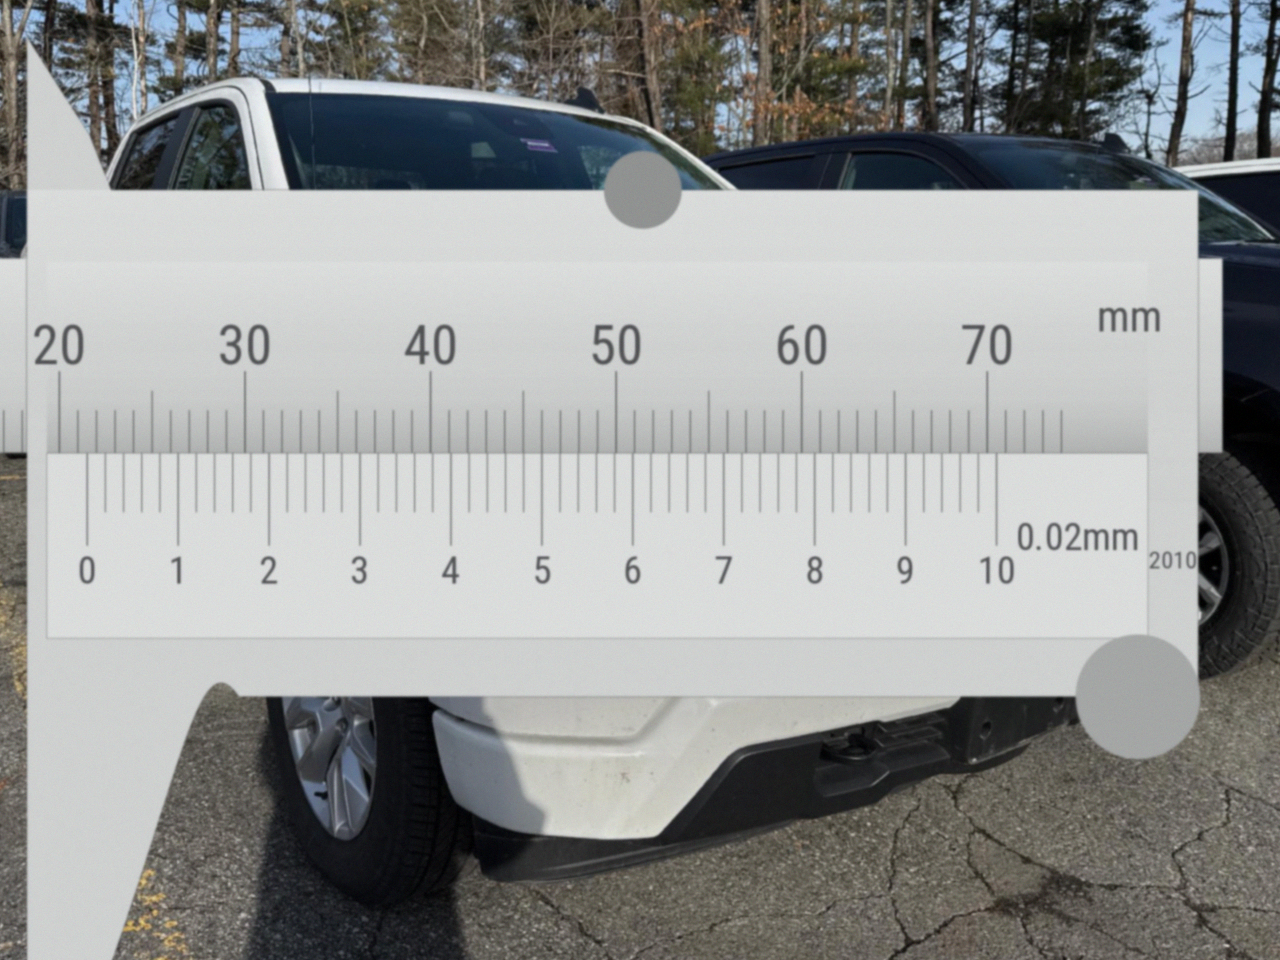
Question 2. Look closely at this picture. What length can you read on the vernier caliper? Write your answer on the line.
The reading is 21.5 mm
